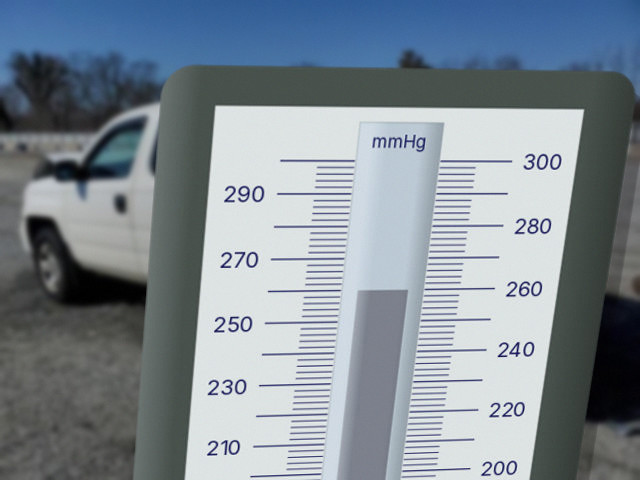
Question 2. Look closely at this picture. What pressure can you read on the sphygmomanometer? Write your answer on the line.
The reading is 260 mmHg
